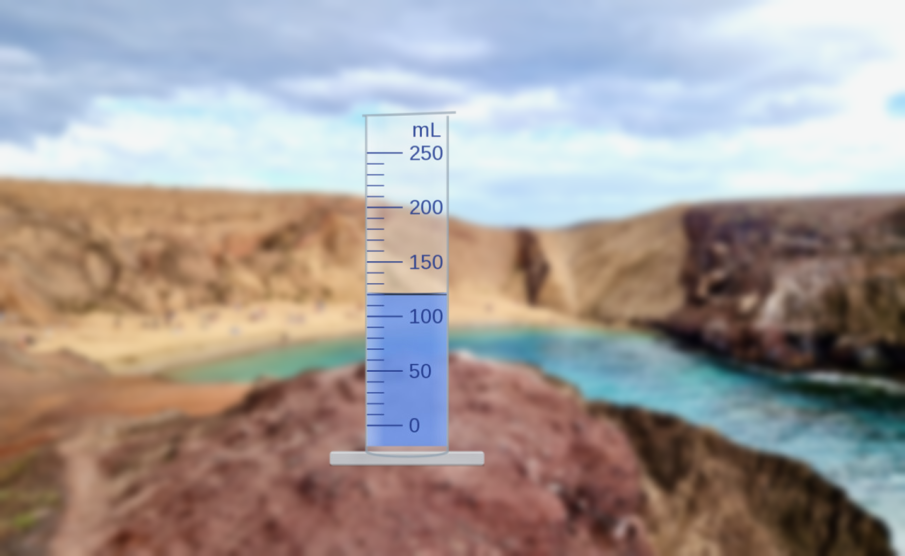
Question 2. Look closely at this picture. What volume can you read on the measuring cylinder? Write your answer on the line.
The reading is 120 mL
